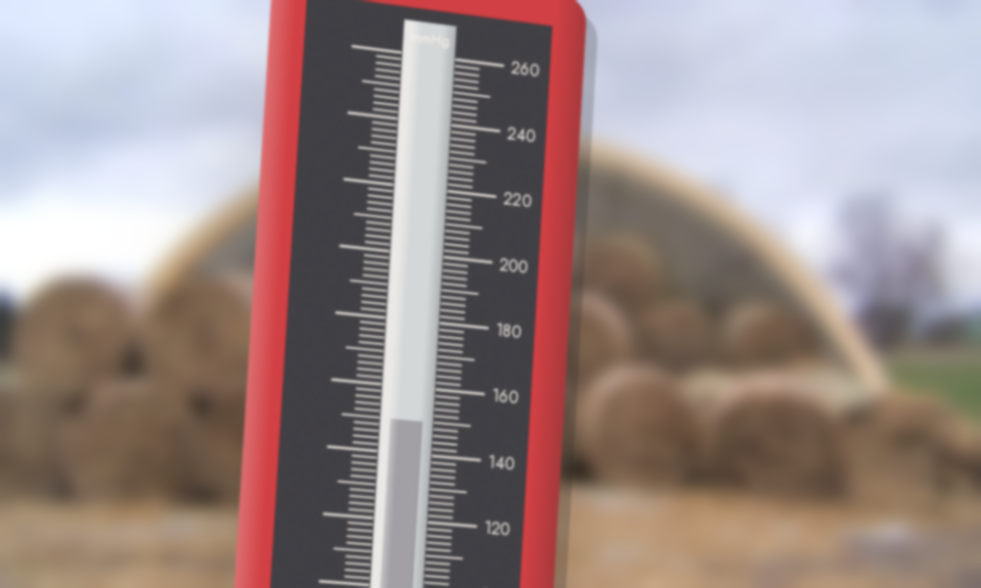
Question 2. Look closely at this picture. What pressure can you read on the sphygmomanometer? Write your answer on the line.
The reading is 150 mmHg
